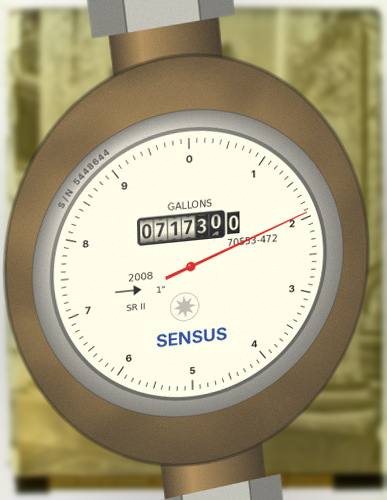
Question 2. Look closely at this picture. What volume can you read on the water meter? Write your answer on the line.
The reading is 717301.9 gal
